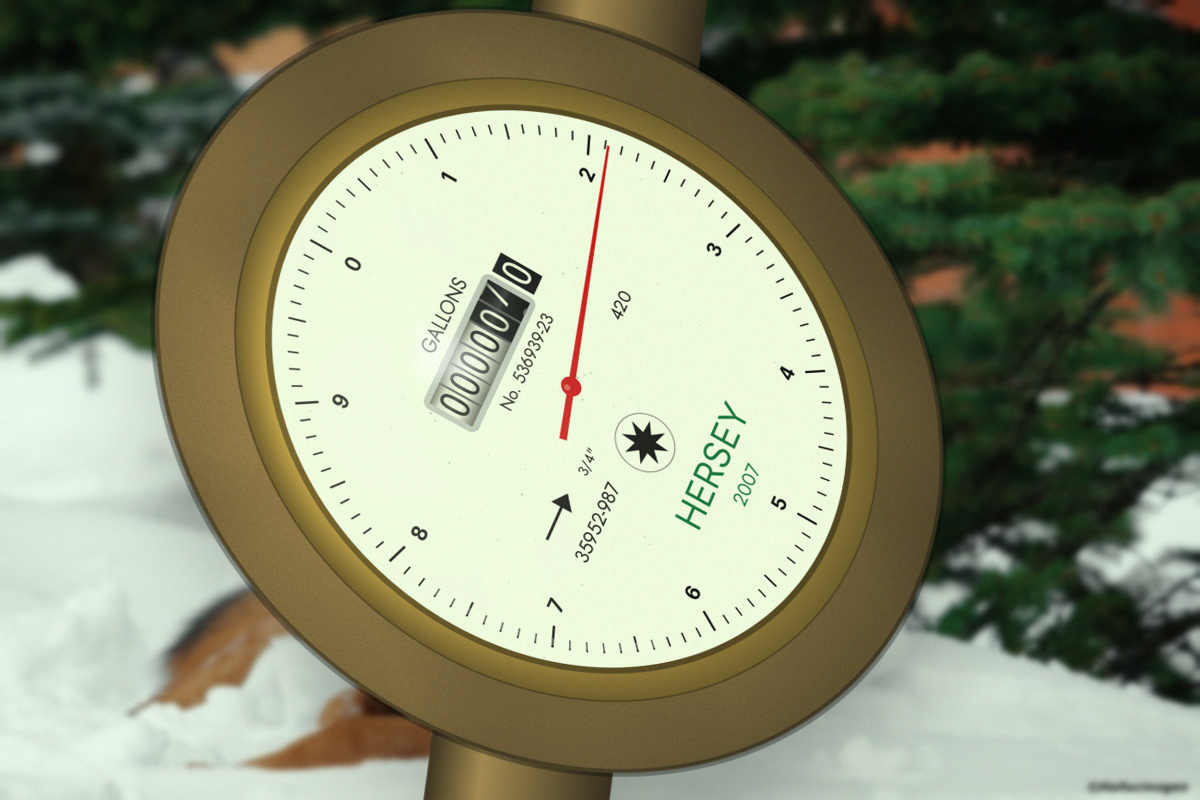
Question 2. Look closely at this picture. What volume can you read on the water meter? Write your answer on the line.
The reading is 72.1 gal
